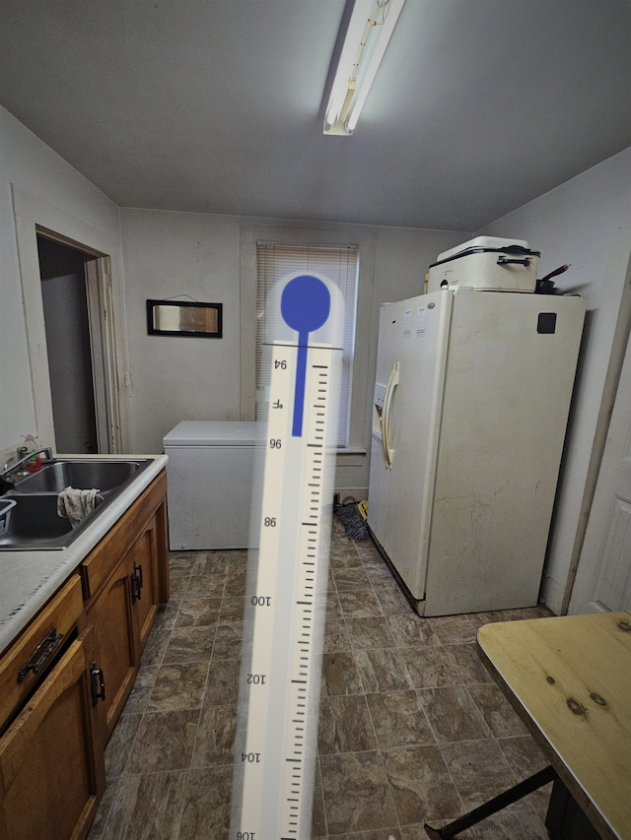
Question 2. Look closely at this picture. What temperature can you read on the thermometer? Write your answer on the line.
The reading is 95.8 °F
